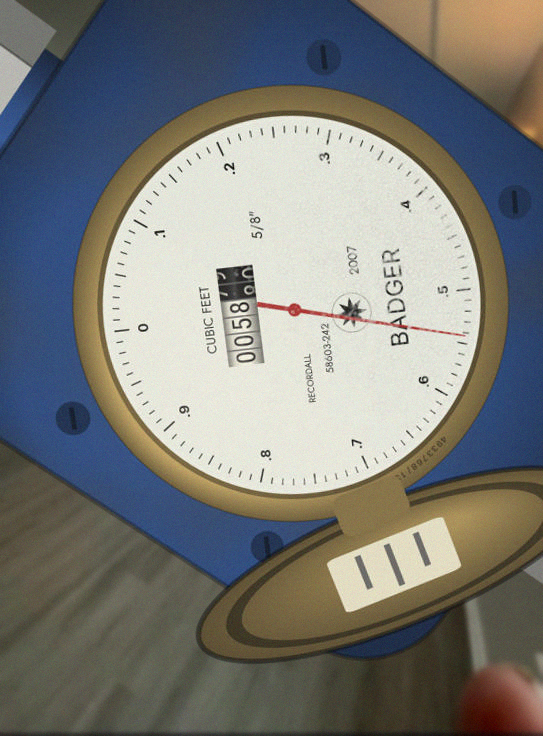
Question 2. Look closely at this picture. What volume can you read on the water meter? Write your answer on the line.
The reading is 5879.54 ft³
